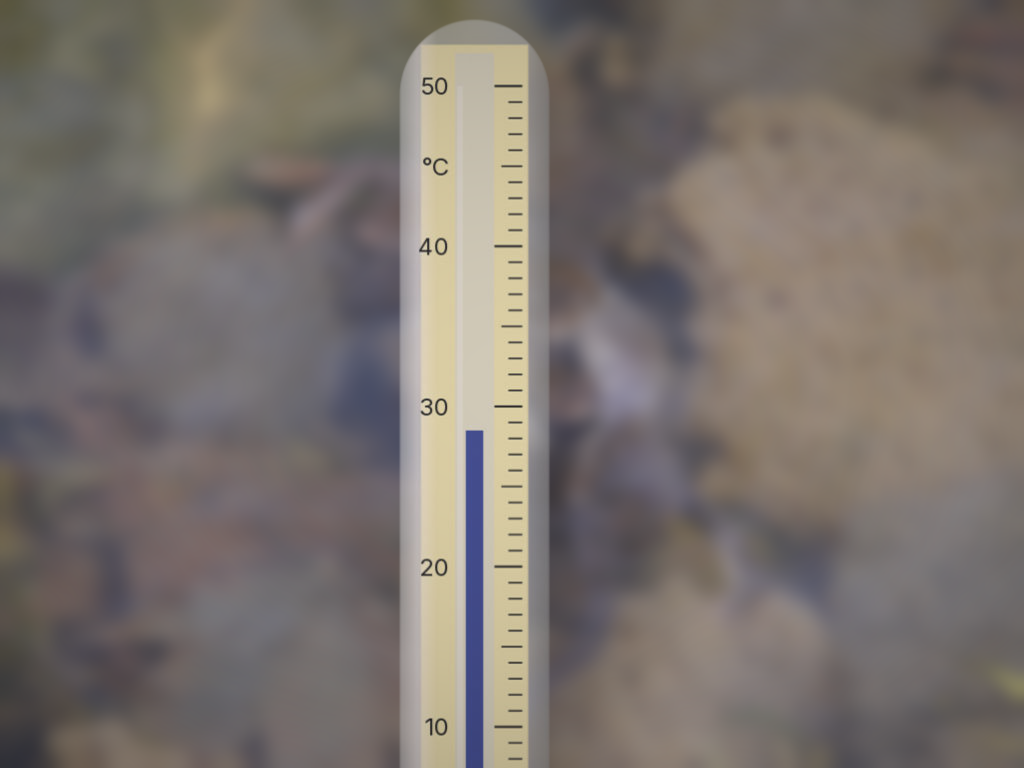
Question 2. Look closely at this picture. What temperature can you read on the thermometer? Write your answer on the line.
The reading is 28.5 °C
